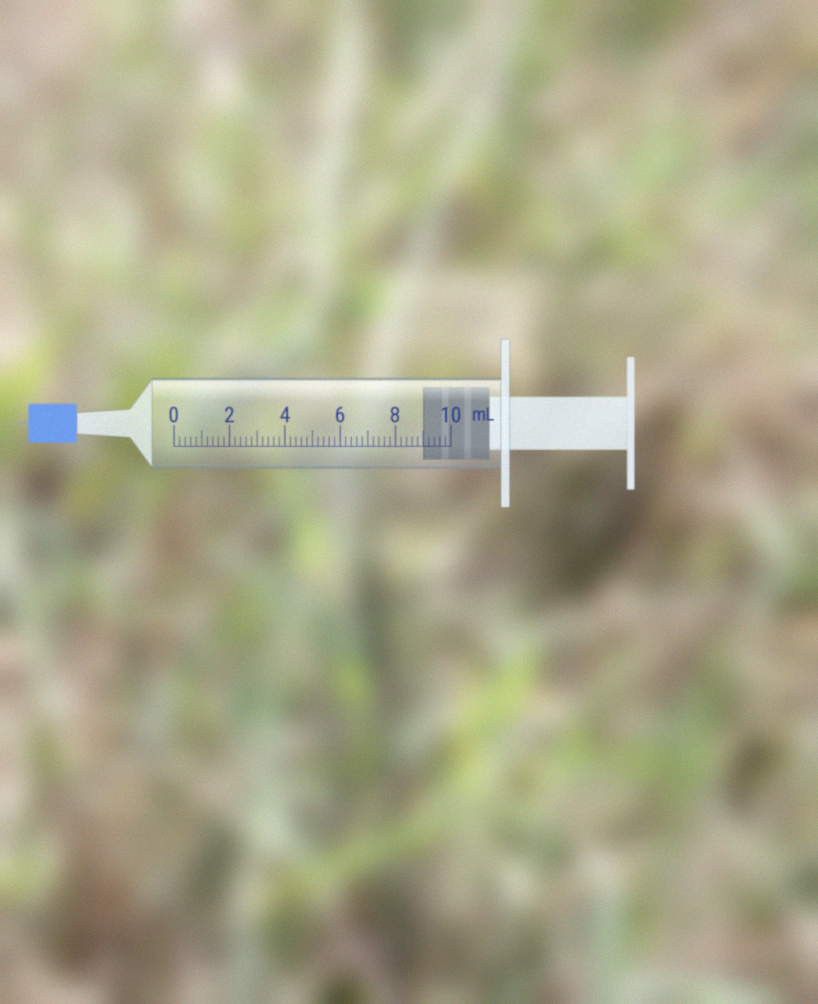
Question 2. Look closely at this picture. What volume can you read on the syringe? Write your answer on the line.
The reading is 9 mL
